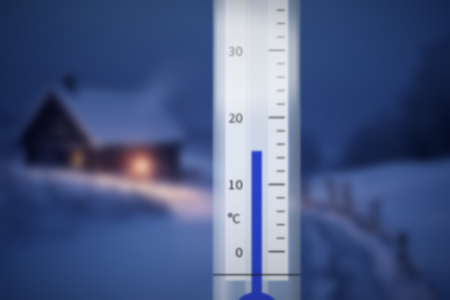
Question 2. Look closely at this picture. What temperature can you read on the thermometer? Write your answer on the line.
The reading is 15 °C
